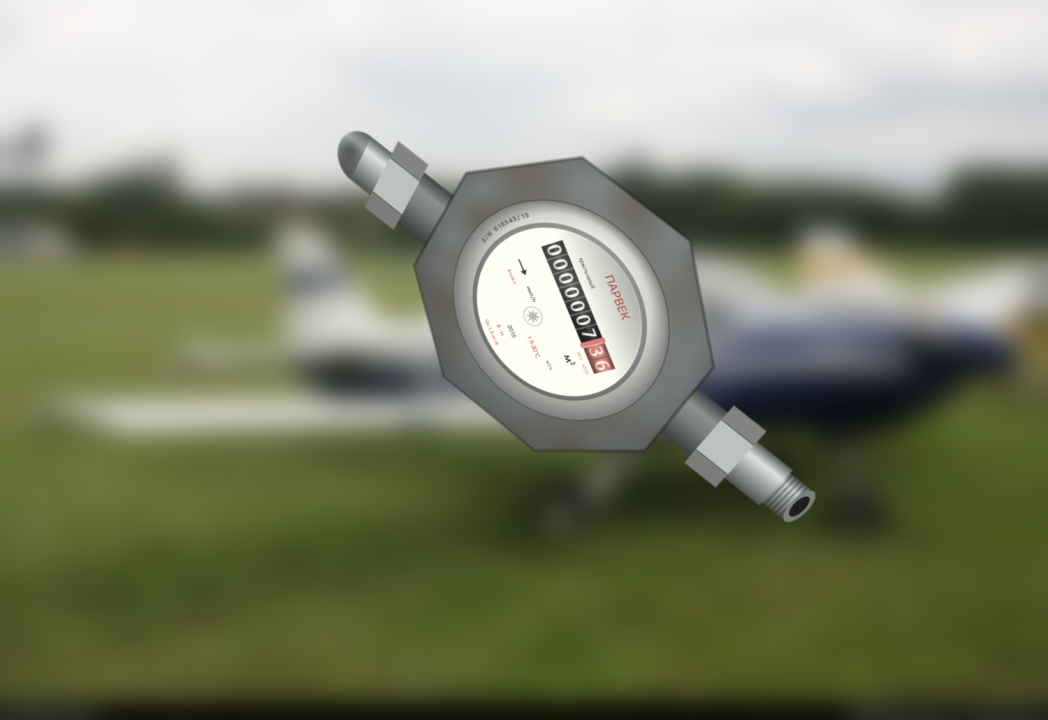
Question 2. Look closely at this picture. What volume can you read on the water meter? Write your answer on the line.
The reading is 7.36 m³
